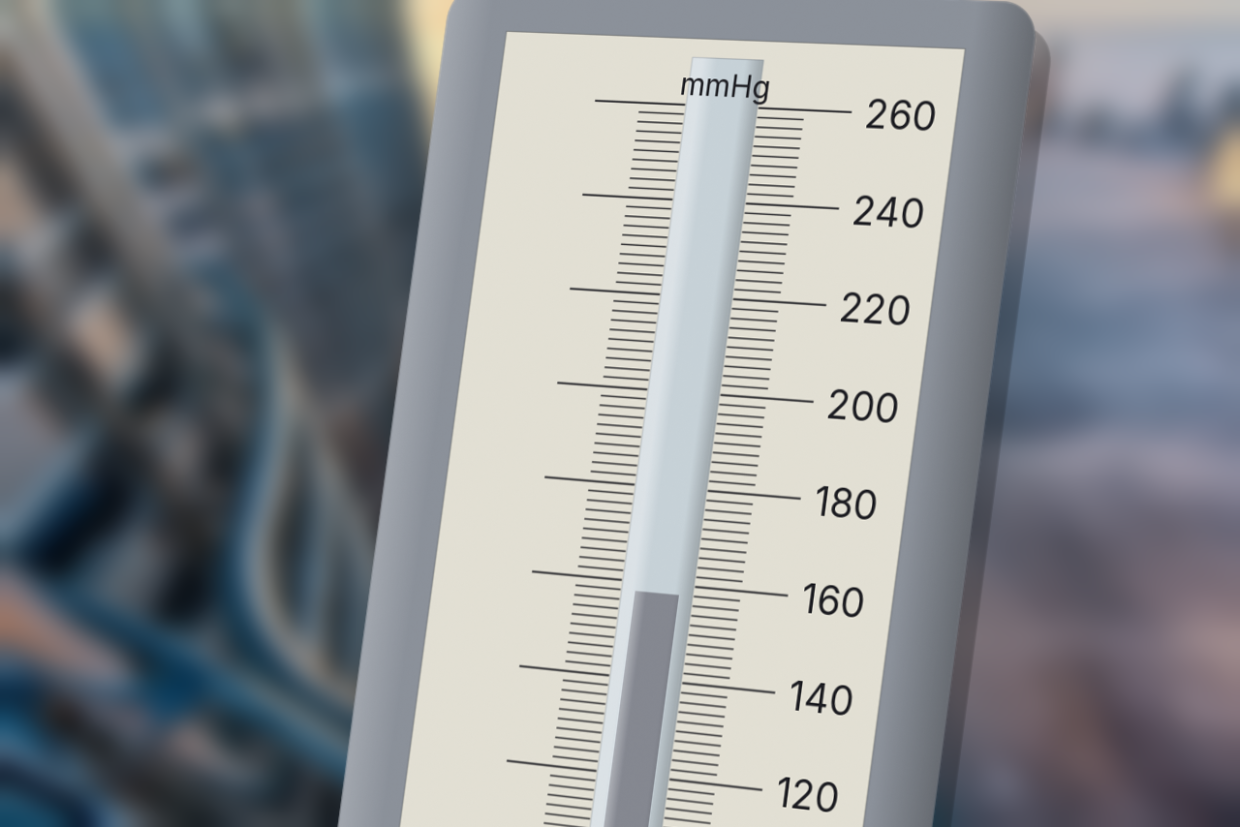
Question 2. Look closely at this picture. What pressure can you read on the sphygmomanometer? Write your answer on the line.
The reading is 158 mmHg
